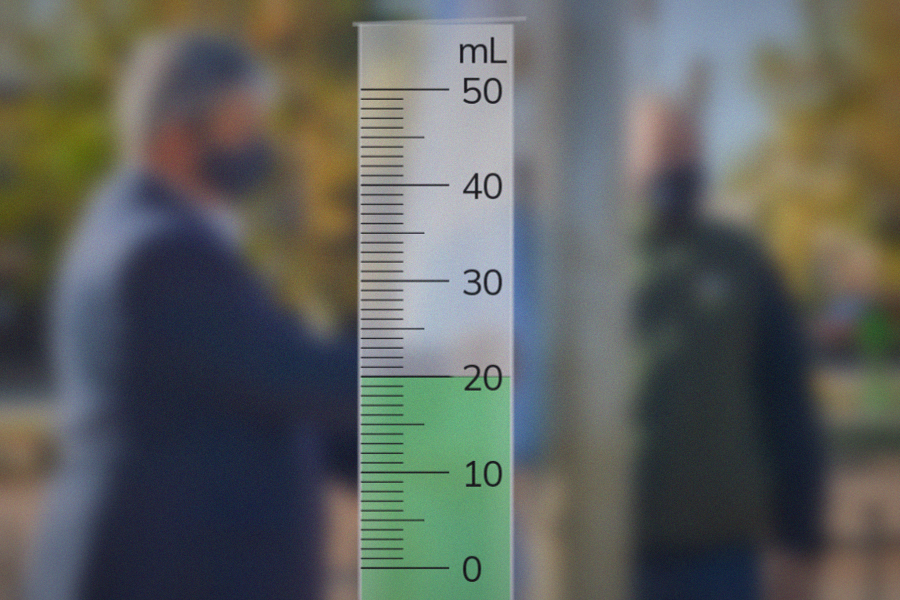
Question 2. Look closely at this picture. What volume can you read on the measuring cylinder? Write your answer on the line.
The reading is 20 mL
